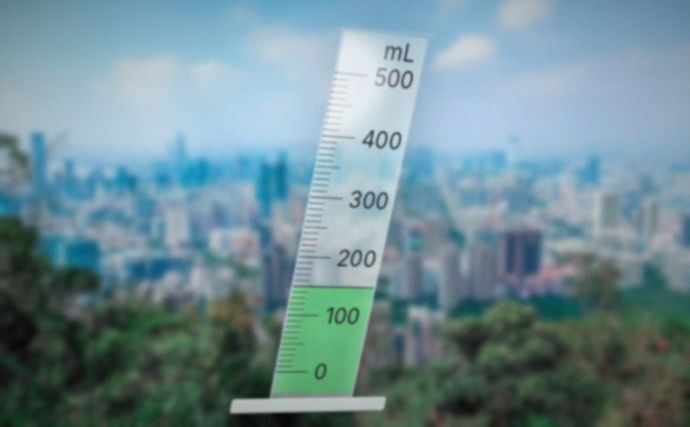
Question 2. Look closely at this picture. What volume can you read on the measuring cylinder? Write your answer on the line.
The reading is 150 mL
